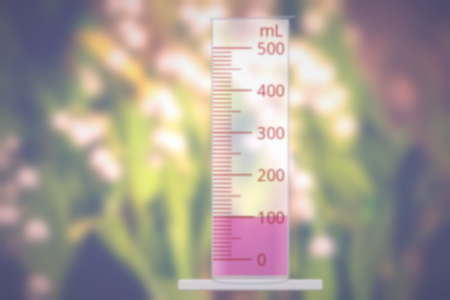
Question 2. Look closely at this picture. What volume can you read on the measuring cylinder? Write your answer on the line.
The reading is 100 mL
